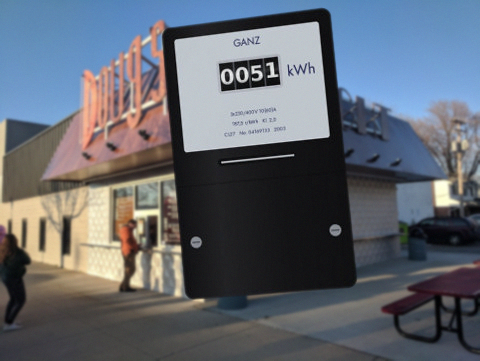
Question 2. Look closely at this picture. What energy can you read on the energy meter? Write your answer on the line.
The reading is 51 kWh
